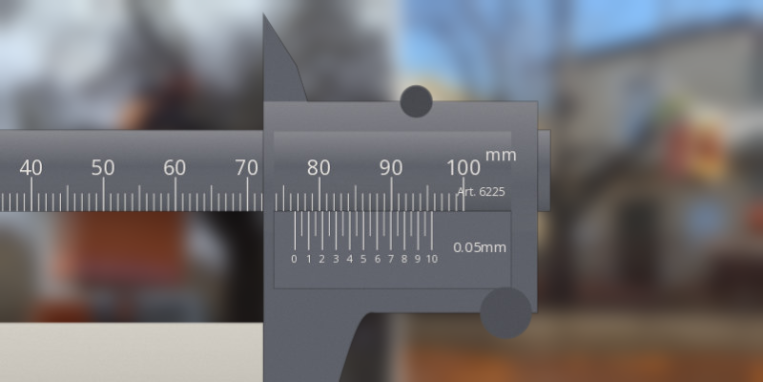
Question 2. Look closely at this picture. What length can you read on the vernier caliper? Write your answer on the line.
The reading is 76.6 mm
